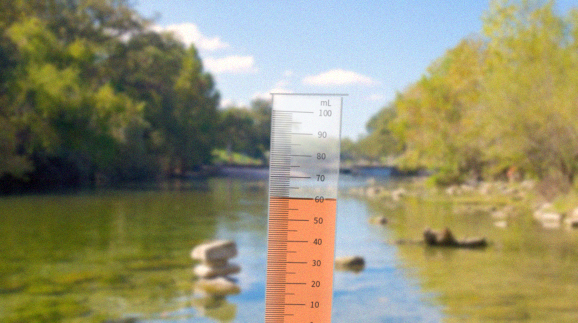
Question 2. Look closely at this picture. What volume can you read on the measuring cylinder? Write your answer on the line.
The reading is 60 mL
